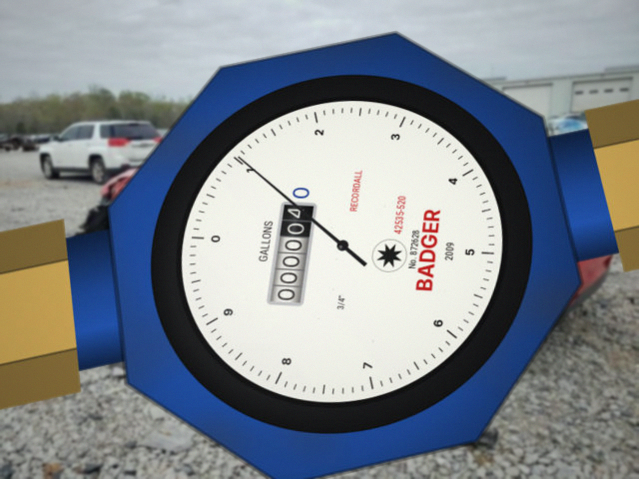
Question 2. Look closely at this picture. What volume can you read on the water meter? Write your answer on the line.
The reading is 41.0 gal
